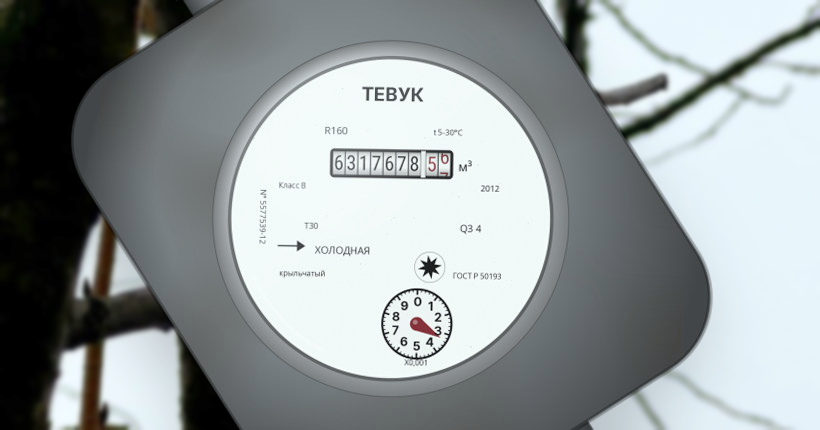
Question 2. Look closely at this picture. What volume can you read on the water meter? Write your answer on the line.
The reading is 6317678.563 m³
